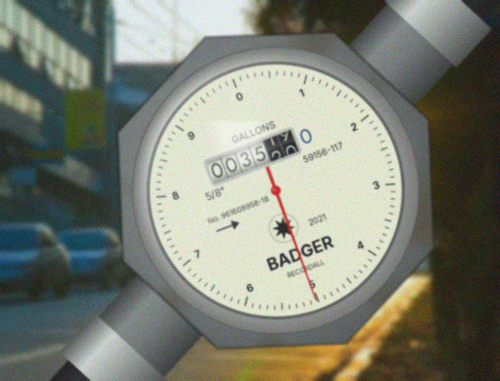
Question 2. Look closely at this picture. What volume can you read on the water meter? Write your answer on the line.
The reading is 35195.0 gal
